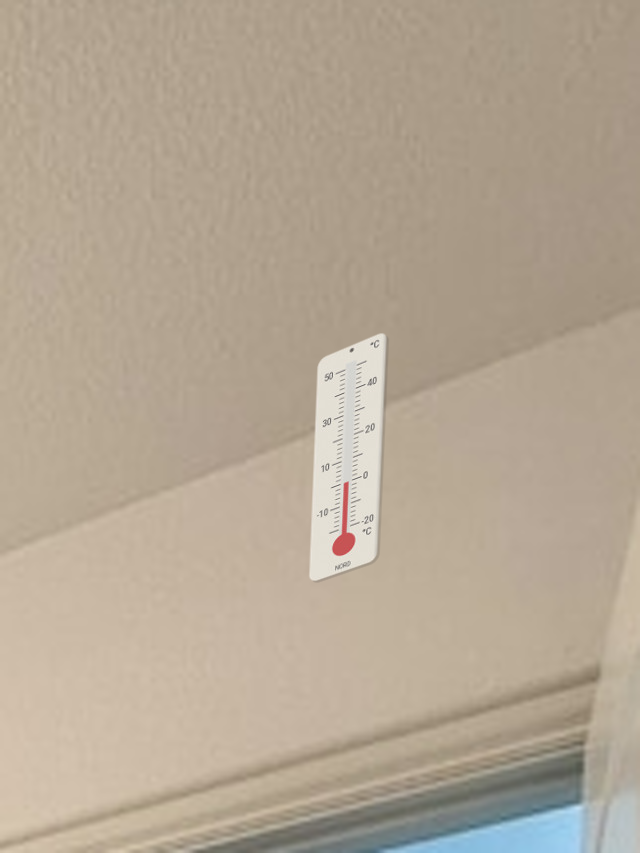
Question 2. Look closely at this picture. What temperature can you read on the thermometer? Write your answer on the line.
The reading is 0 °C
